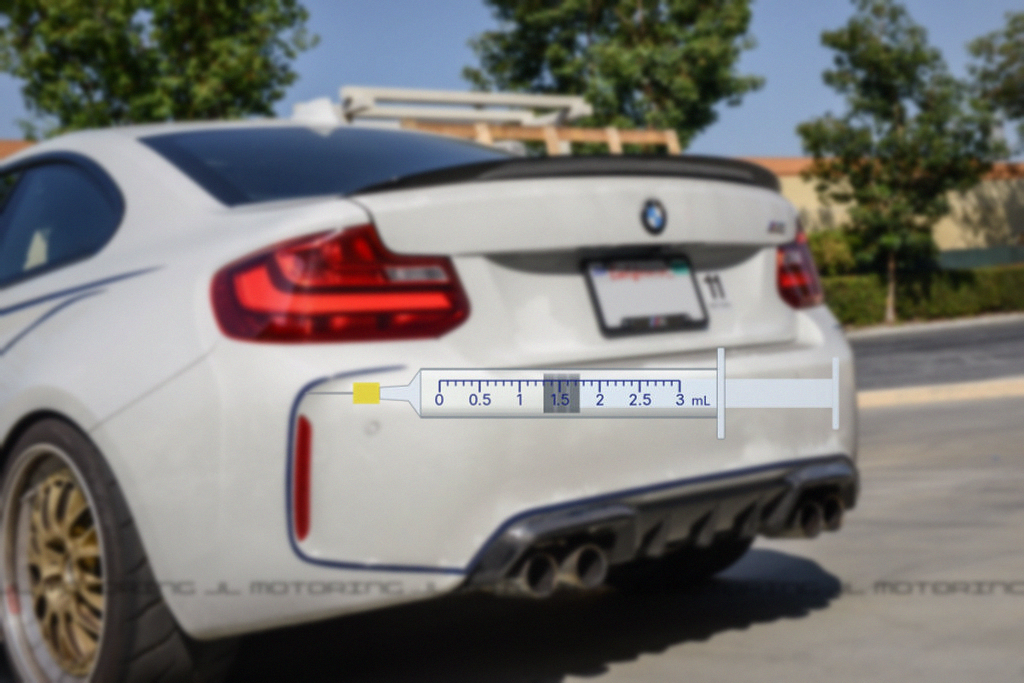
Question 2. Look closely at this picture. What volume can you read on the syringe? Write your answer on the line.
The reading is 1.3 mL
